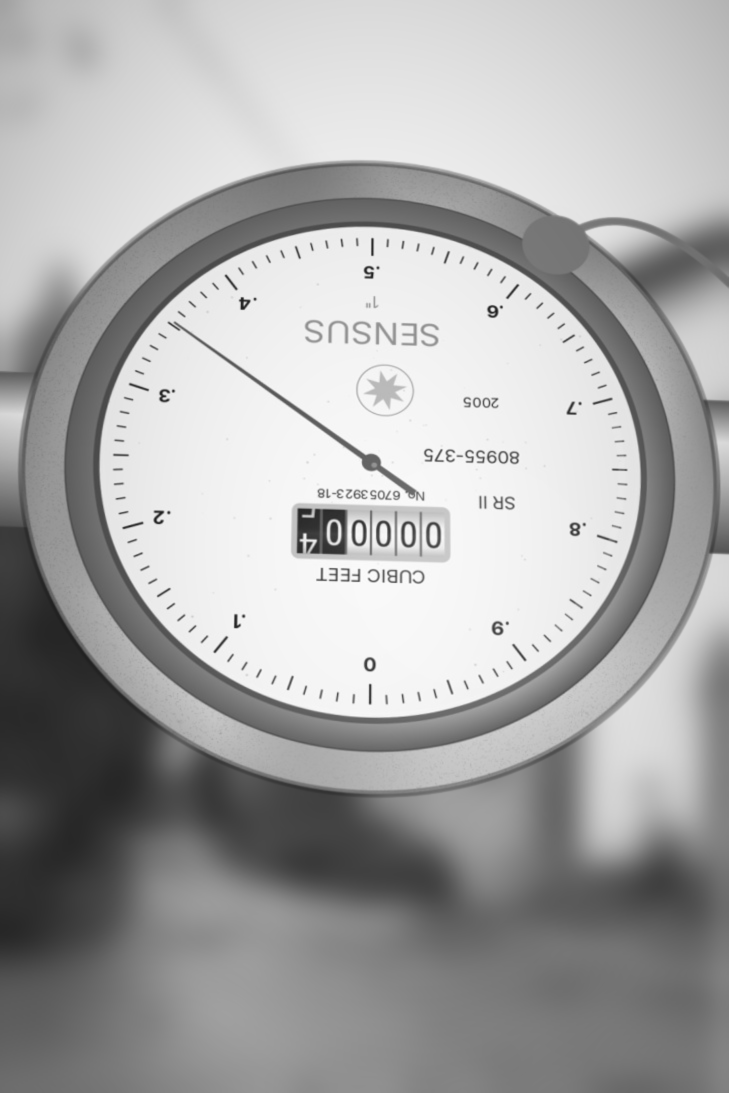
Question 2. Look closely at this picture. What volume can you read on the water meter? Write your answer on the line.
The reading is 4.35 ft³
